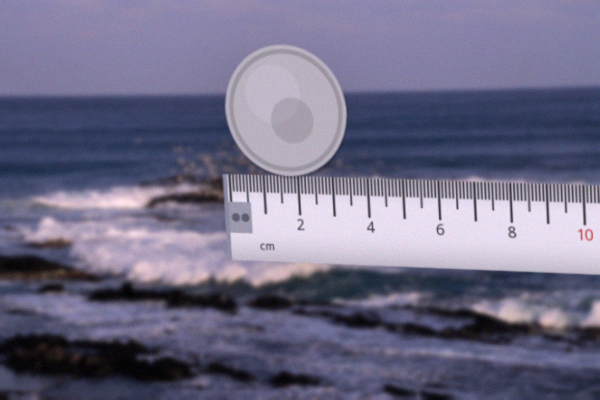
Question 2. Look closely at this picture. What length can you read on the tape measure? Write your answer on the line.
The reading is 3.5 cm
